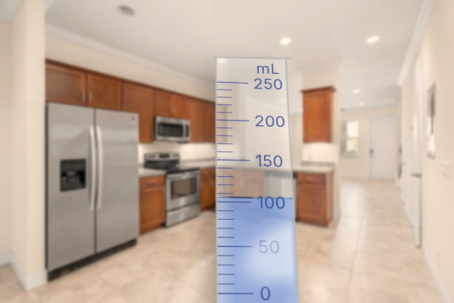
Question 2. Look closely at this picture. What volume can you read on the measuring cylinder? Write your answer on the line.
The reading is 105 mL
